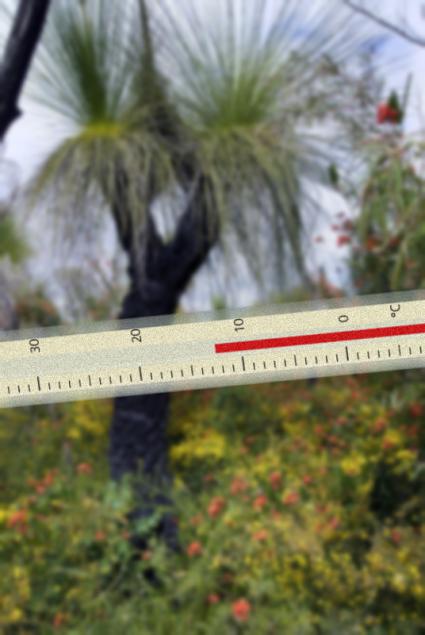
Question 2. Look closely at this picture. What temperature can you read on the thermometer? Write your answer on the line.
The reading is 12.5 °C
